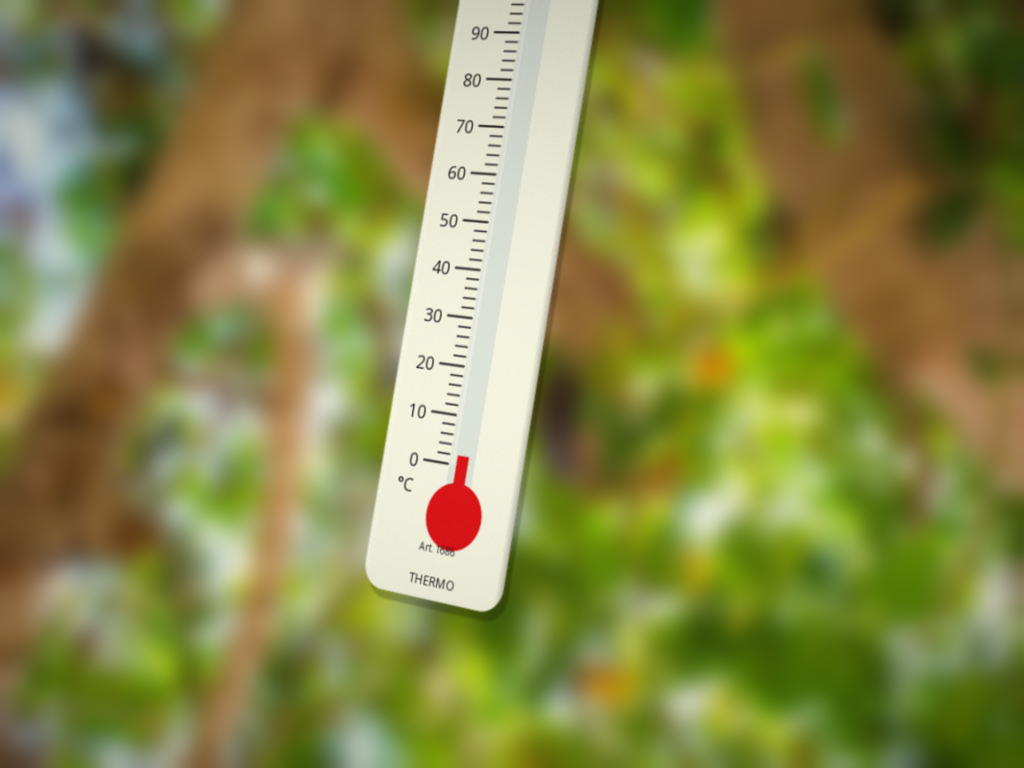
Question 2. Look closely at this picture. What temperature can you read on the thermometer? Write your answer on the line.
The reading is 2 °C
